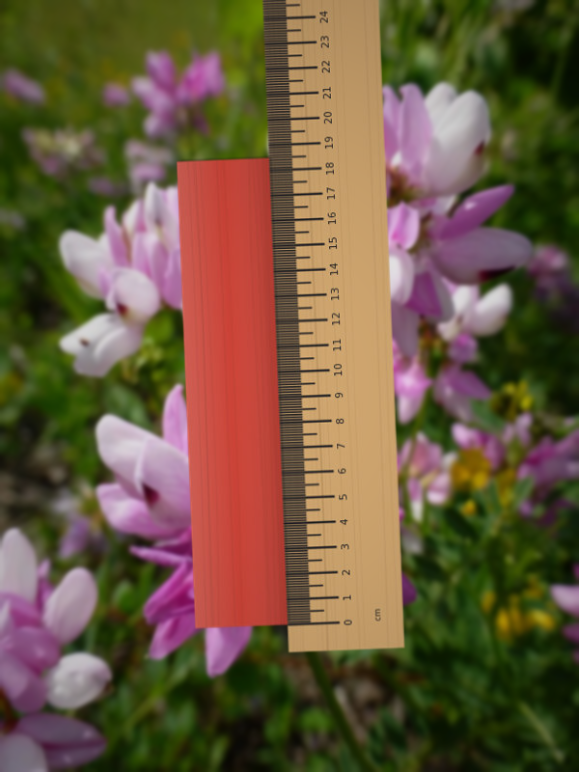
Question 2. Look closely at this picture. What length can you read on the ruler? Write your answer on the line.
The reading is 18.5 cm
